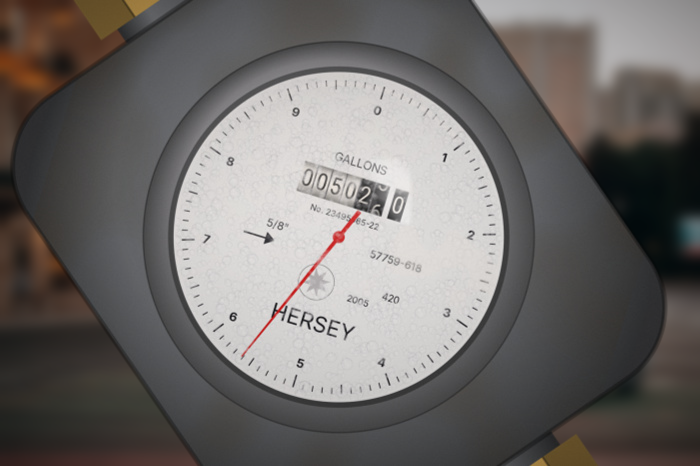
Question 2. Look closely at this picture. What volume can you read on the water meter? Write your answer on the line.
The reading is 50255.6 gal
